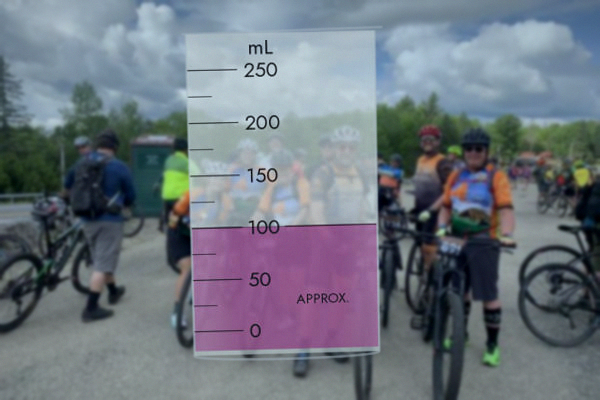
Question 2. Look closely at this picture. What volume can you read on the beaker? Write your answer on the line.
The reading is 100 mL
